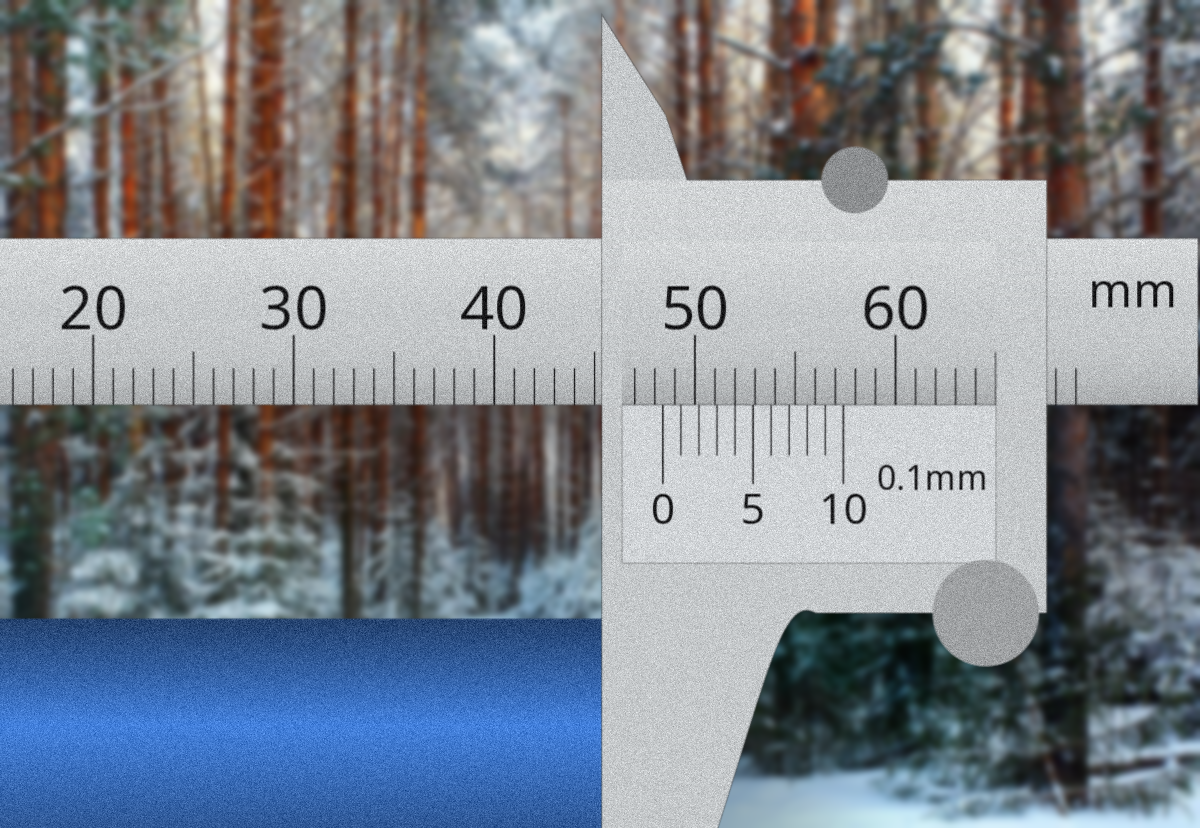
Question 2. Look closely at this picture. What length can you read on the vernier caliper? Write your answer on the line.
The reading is 48.4 mm
